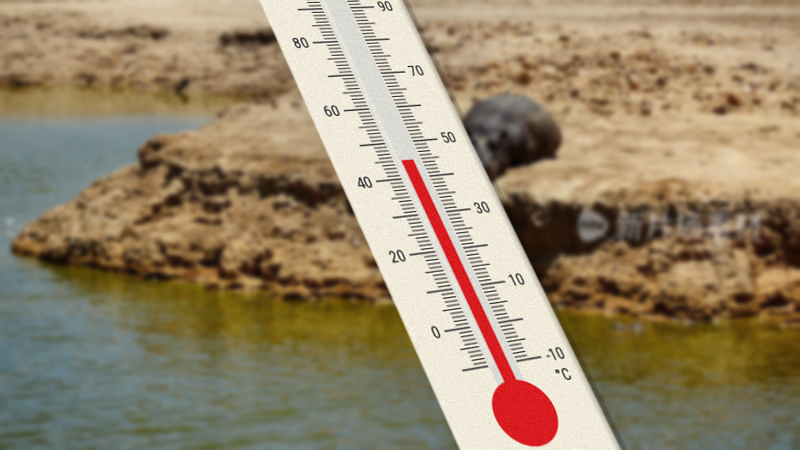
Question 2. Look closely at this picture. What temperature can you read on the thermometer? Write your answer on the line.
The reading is 45 °C
